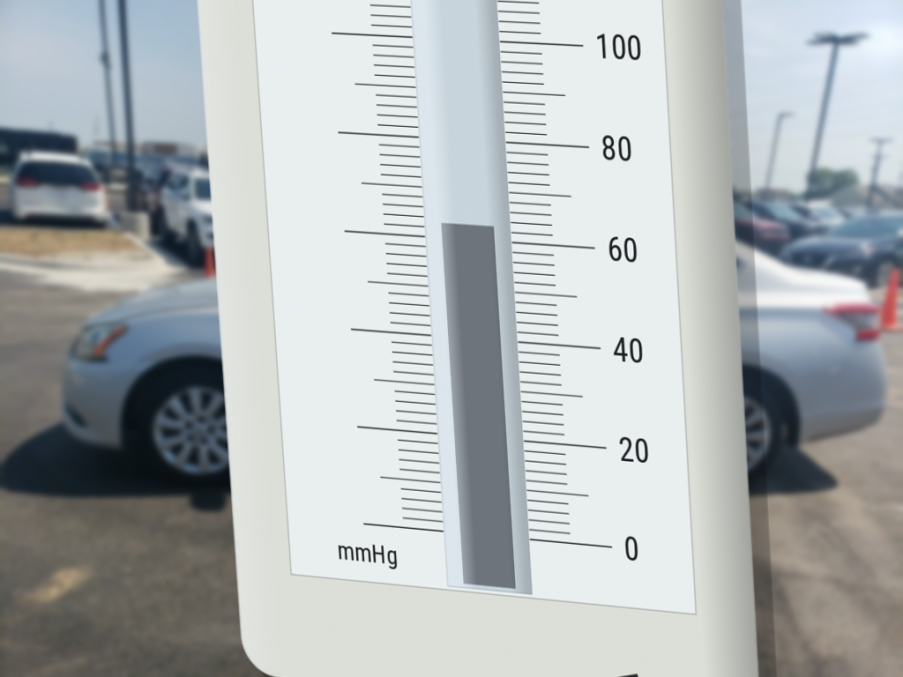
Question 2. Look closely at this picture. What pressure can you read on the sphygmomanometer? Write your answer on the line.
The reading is 63 mmHg
